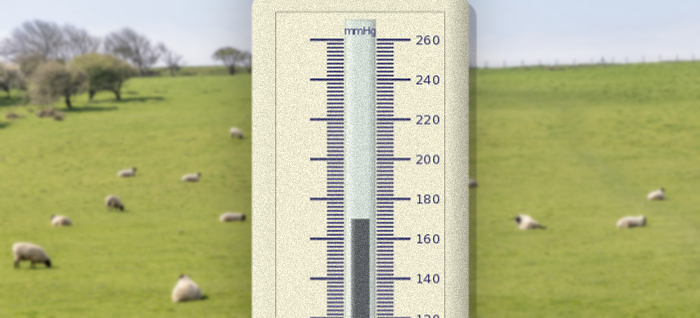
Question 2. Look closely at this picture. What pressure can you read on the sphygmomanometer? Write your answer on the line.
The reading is 170 mmHg
